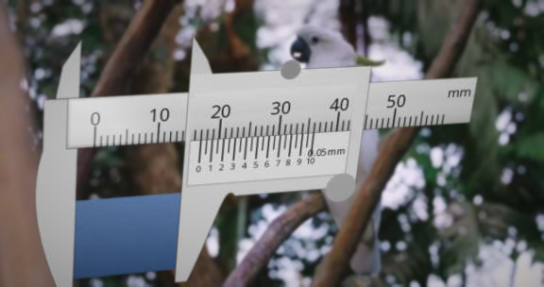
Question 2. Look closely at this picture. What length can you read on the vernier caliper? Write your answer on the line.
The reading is 17.0 mm
